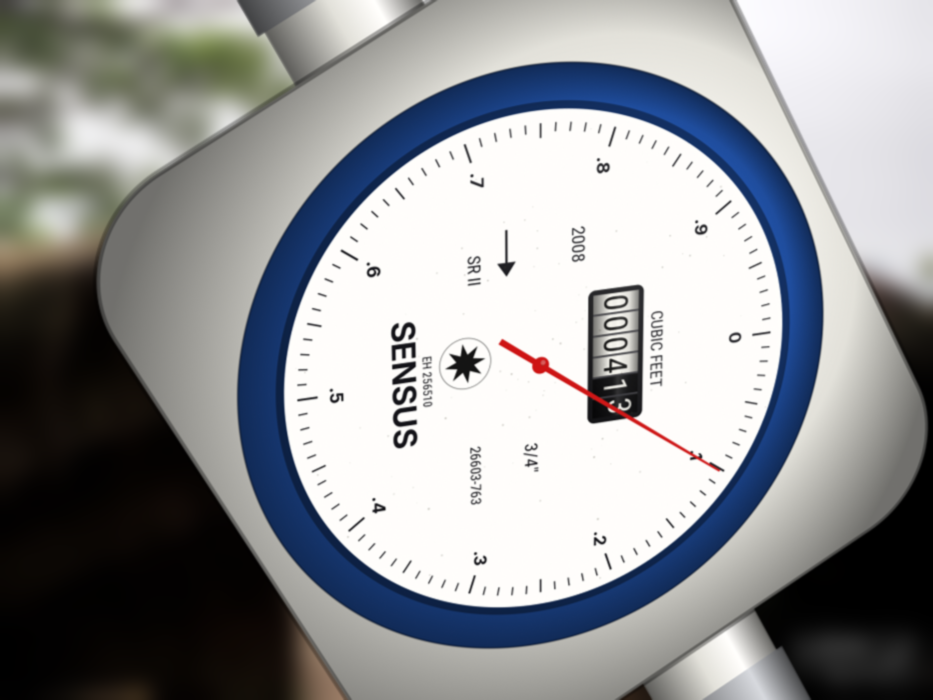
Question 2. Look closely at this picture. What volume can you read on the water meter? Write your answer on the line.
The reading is 413.10 ft³
